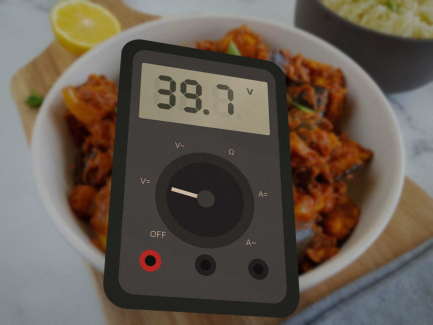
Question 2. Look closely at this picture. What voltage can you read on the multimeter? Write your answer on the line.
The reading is 39.7 V
